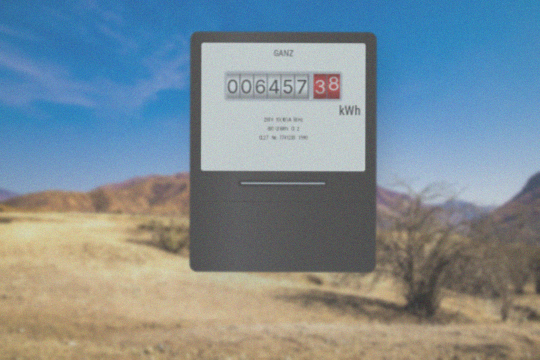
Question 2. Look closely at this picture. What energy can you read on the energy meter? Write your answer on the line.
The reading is 6457.38 kWh
